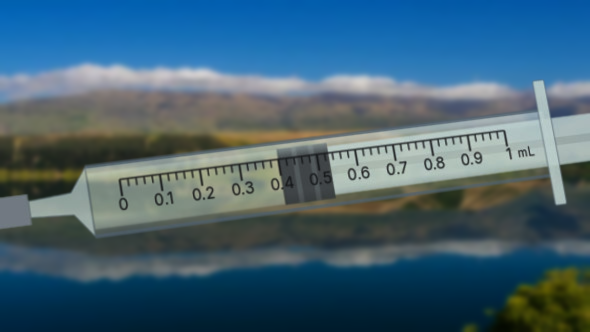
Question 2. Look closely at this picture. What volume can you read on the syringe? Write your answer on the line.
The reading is 0.4 mL
